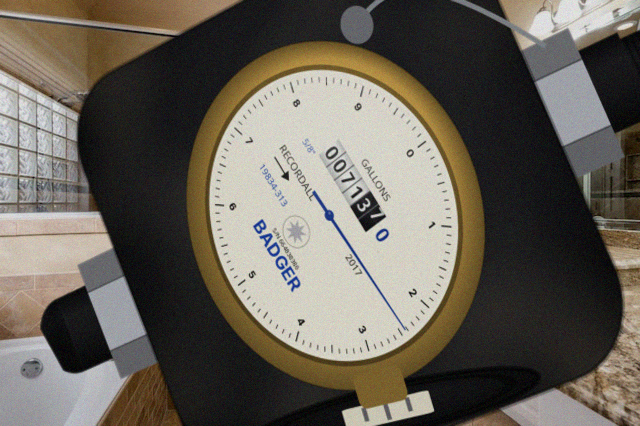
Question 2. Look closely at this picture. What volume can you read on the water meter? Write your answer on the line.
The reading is 71372.4 gal
